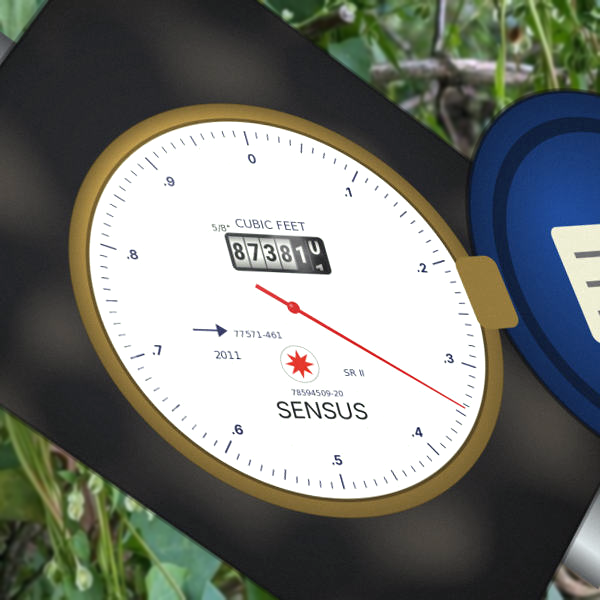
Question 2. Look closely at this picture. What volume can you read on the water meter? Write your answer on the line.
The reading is 873810.34 ft³
